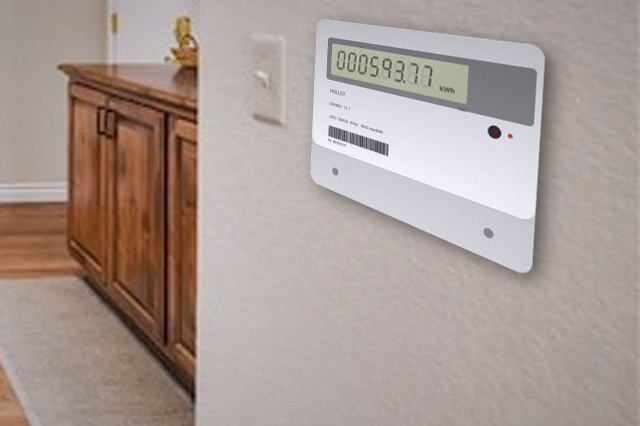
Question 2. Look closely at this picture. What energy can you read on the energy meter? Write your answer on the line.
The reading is 593.77 kWh
